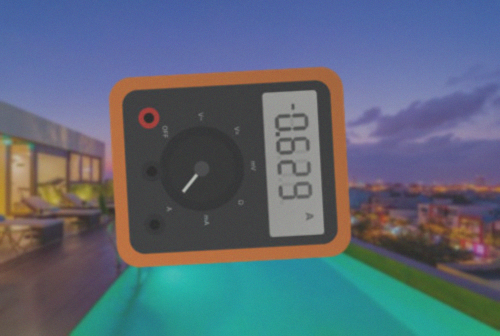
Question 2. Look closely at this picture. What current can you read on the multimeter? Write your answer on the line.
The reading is -0.629 A
